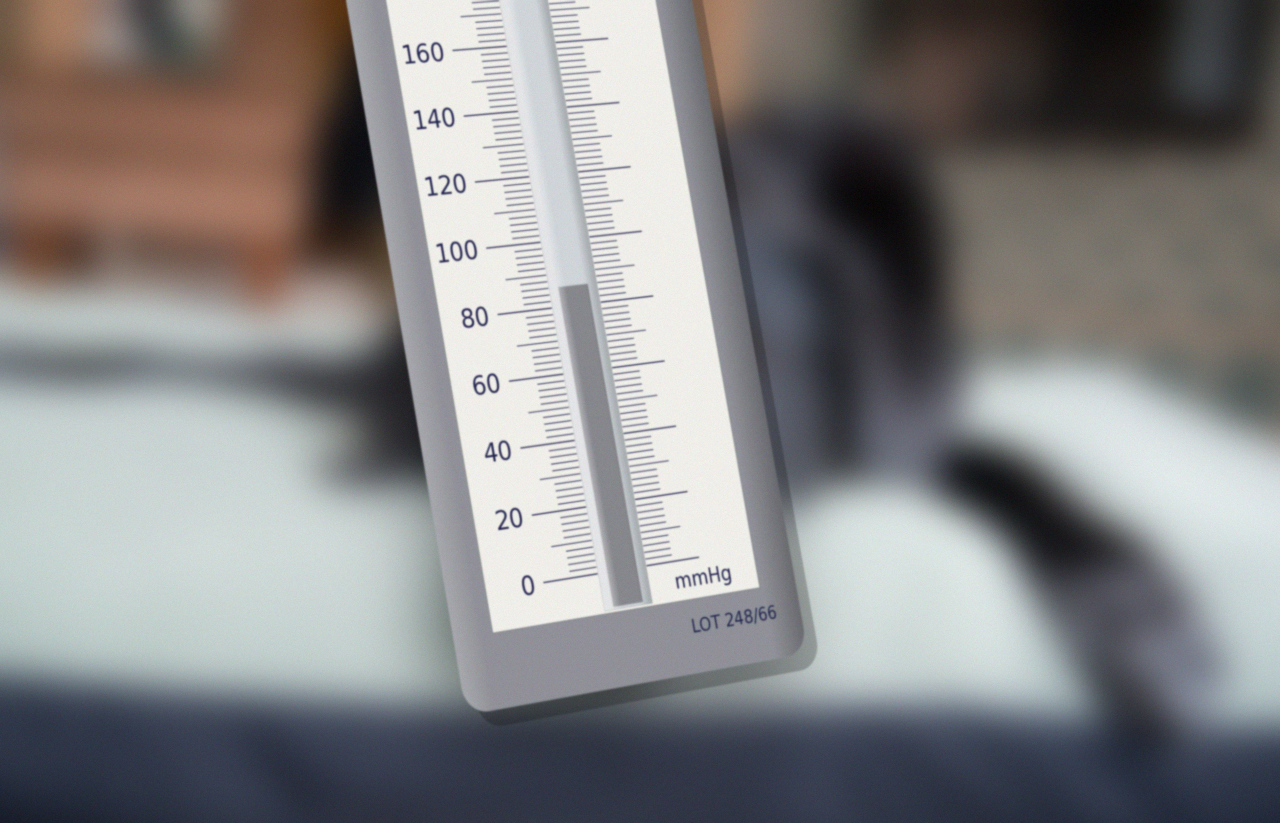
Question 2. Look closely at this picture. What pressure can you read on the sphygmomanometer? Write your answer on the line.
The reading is 86 mmHg
